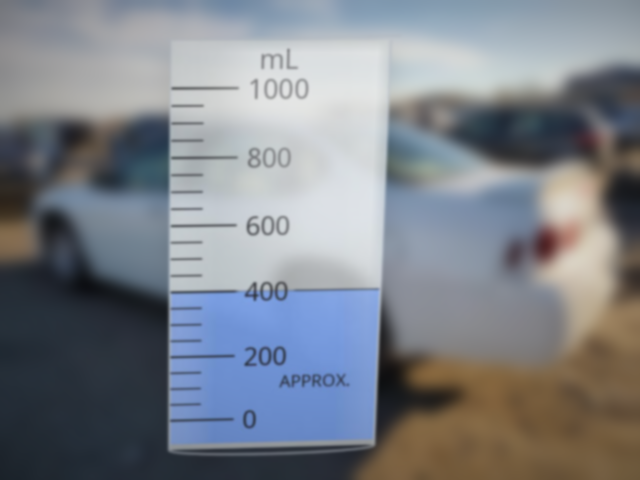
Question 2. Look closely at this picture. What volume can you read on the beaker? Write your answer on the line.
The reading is 400 mL
